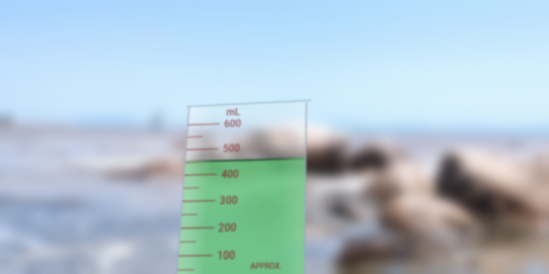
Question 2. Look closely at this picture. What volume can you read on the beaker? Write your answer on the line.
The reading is 450 mL
